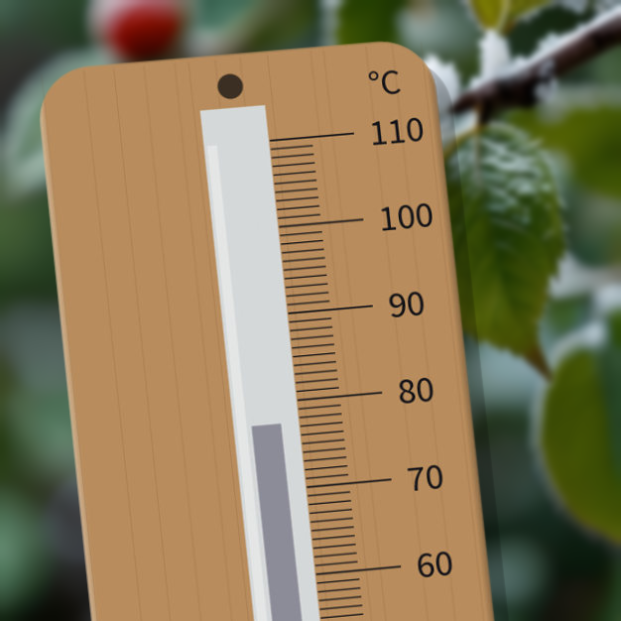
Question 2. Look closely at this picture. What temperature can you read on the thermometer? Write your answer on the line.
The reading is 77.5 °C
